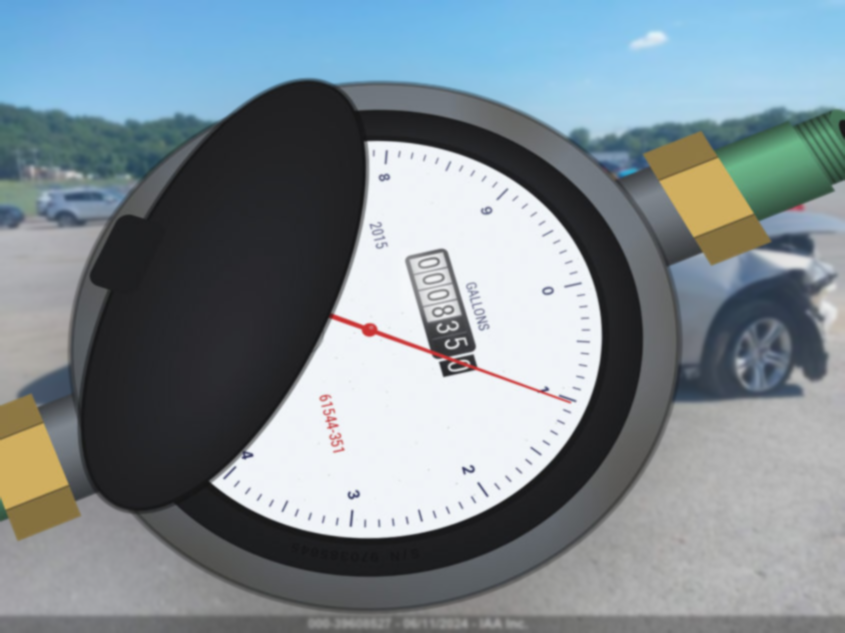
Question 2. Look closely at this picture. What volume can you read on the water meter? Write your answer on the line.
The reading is 8351.0 gal
